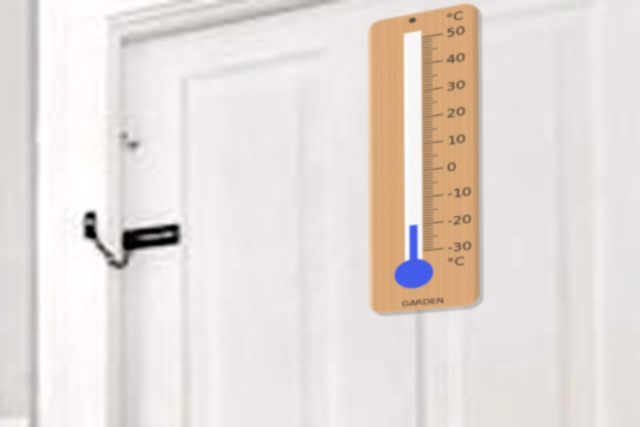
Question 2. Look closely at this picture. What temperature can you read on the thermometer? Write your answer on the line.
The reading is -20 °C
